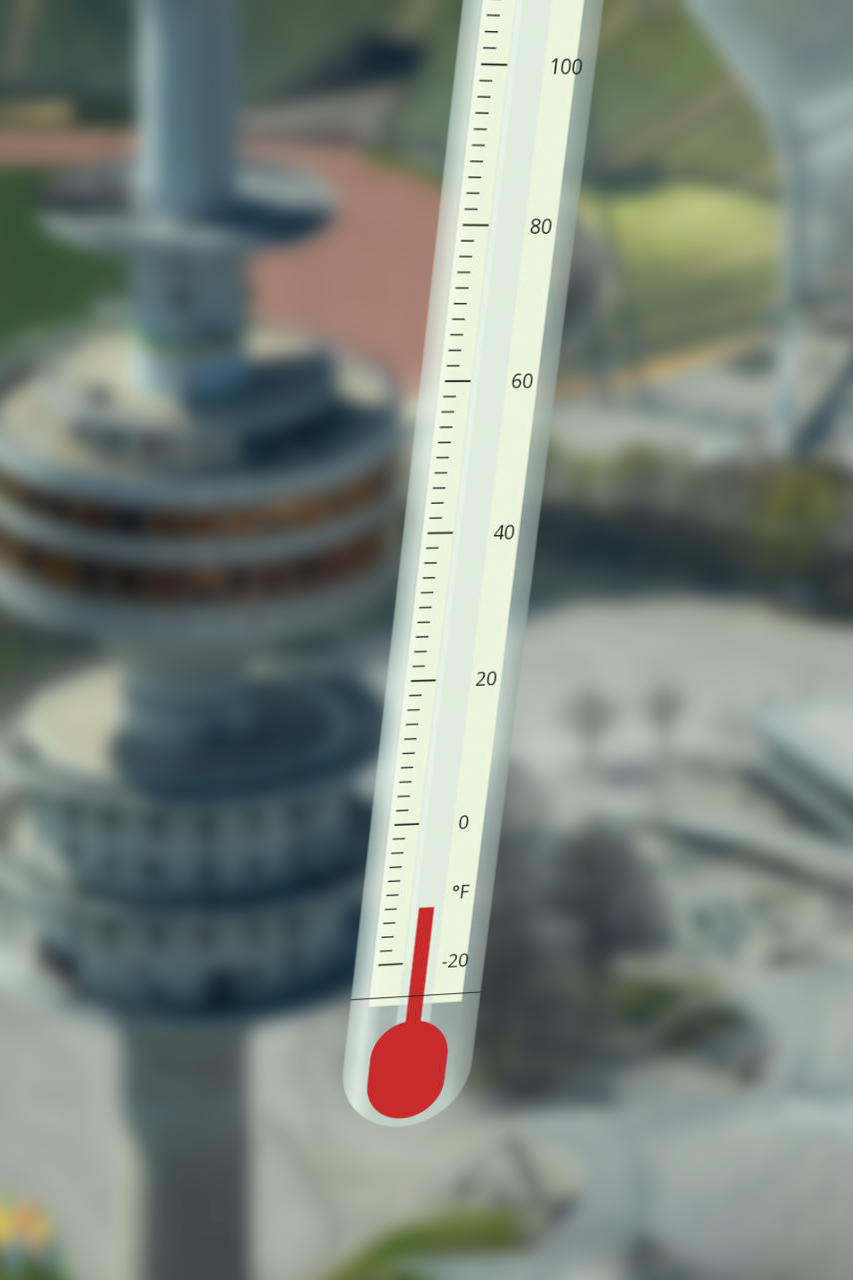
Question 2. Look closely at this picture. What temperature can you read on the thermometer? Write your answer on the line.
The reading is -12 °F
